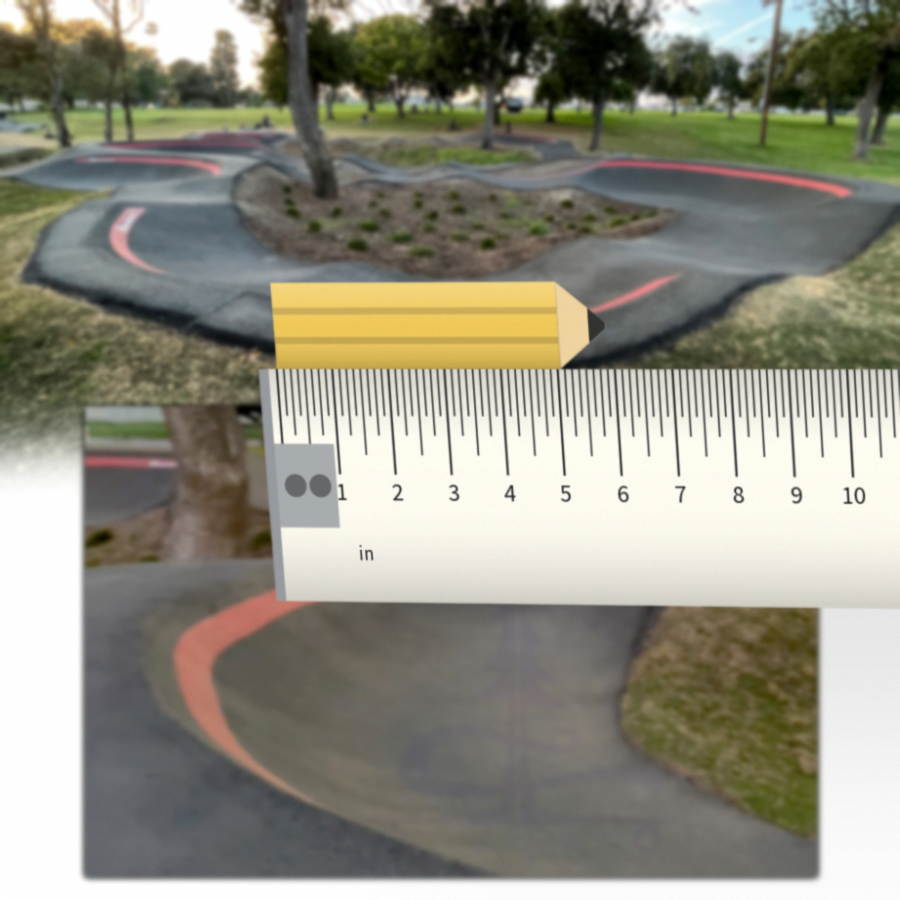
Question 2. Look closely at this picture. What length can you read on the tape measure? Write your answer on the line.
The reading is 5.875 in
